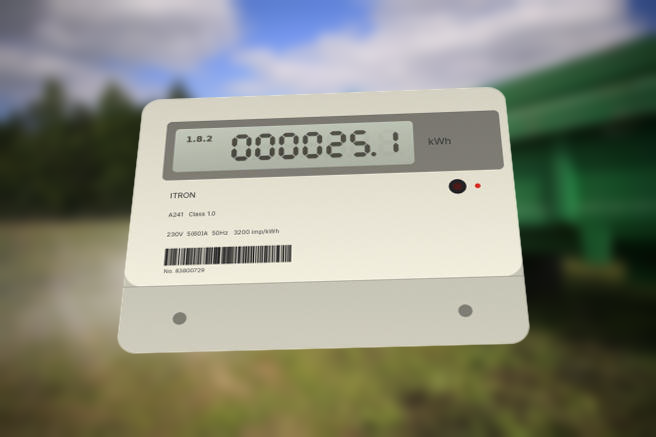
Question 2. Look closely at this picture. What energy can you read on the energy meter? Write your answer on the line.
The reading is 25.1 kWh
